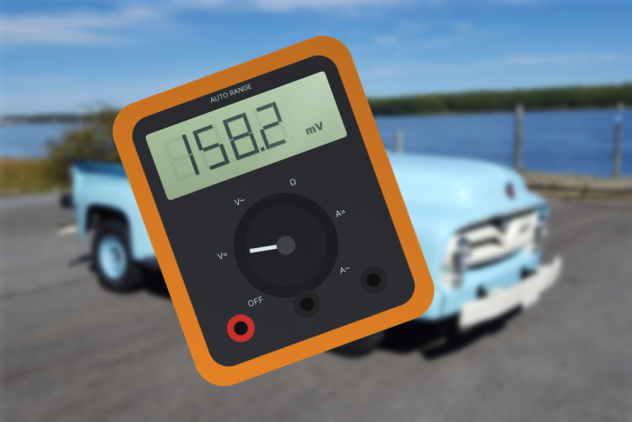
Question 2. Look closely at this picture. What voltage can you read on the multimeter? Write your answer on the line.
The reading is 158.2 mV
